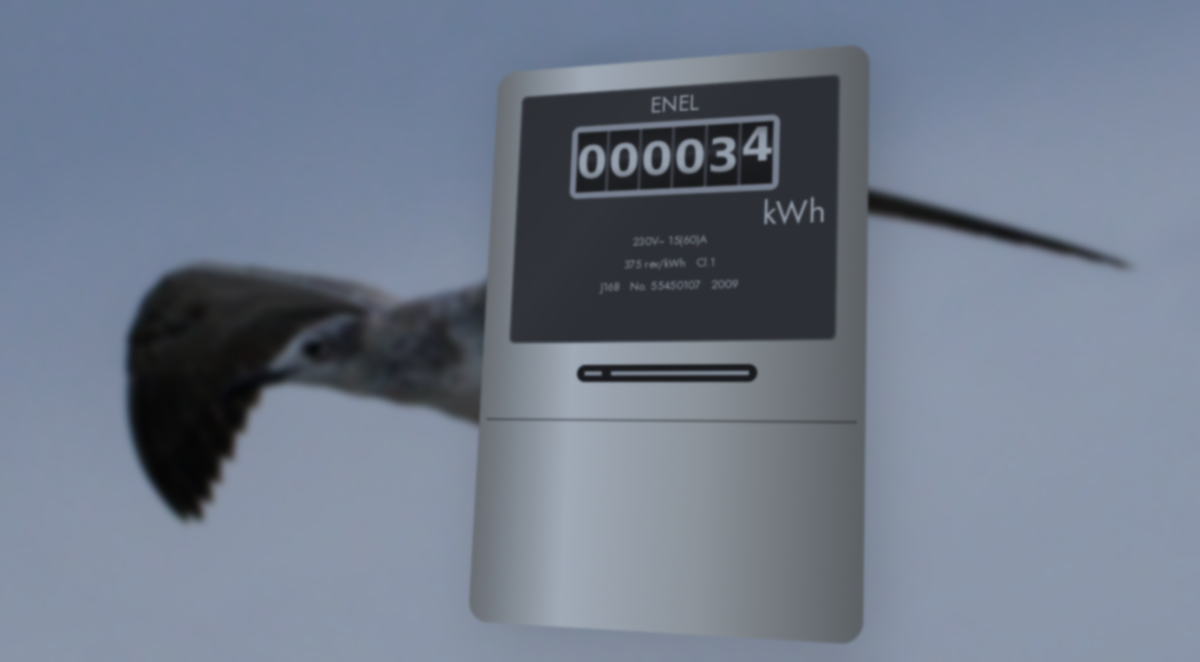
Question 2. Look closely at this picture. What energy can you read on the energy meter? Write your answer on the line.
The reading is 34 kWh
